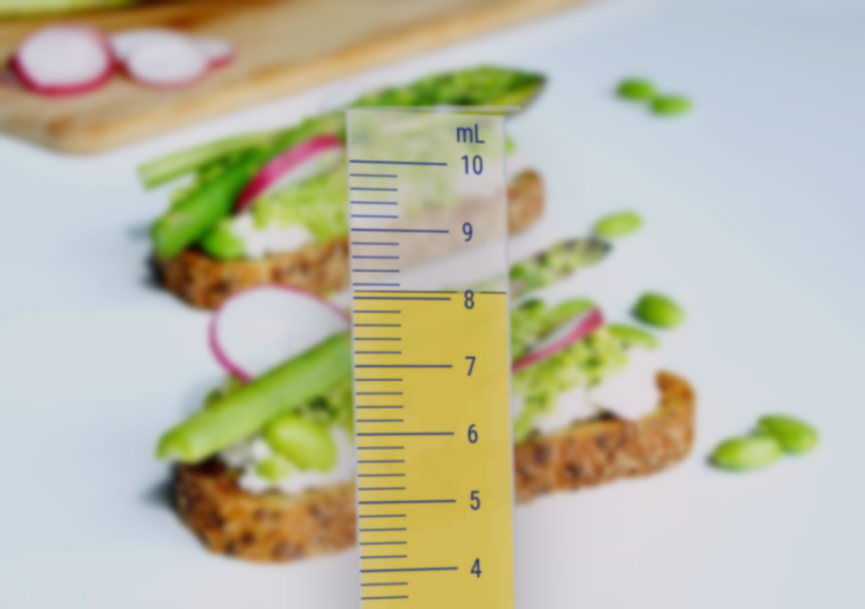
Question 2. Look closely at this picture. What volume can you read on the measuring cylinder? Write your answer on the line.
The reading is 8.1 mL
